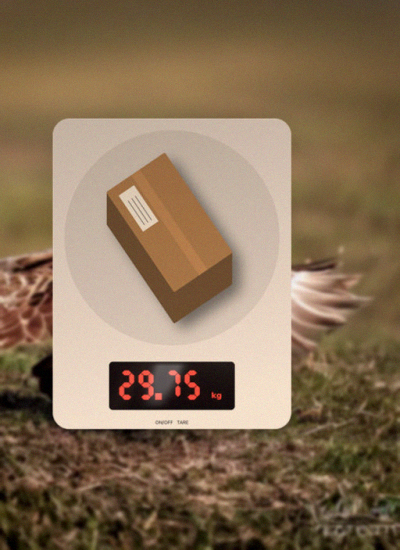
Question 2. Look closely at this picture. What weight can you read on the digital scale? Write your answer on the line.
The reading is 29.75 kg
